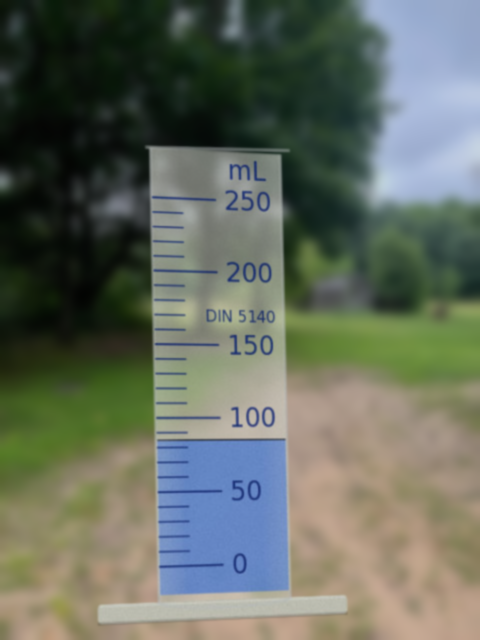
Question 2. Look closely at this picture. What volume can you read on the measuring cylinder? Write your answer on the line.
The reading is 85 mL
